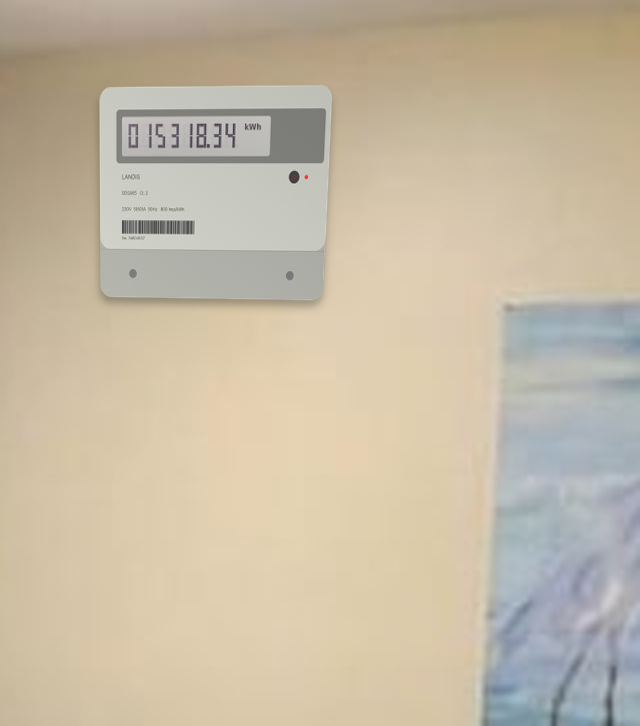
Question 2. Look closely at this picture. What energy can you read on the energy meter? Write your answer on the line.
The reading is 15318.34 kWh
